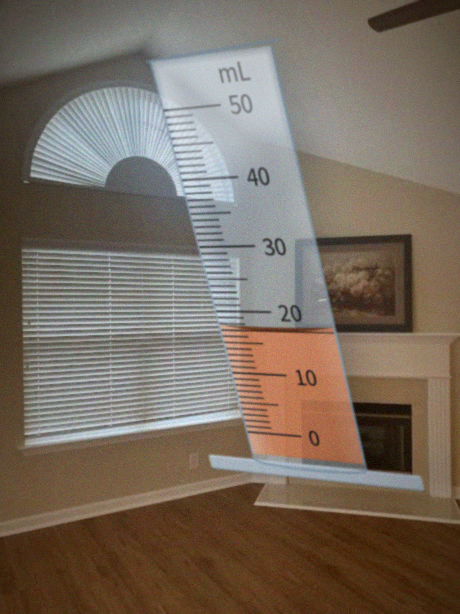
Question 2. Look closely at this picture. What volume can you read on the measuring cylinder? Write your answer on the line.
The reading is 17 mL
